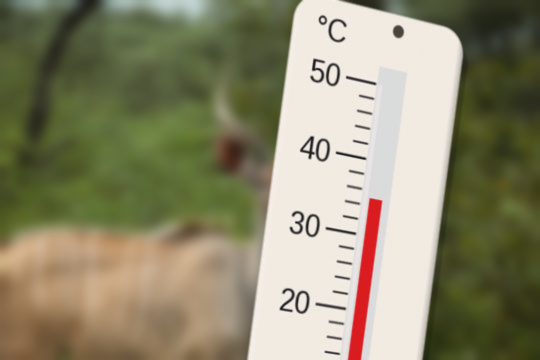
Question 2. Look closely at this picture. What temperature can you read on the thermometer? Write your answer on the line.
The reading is 35 °C
